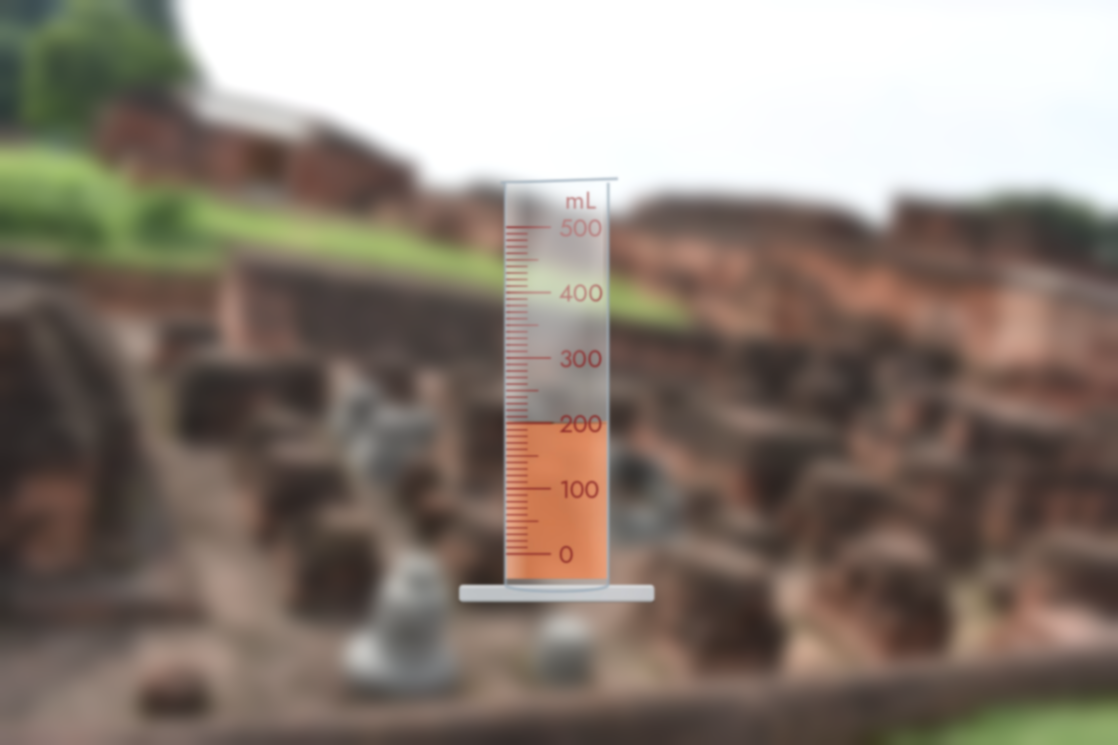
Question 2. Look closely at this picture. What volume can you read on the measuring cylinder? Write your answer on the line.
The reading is 200 mL
